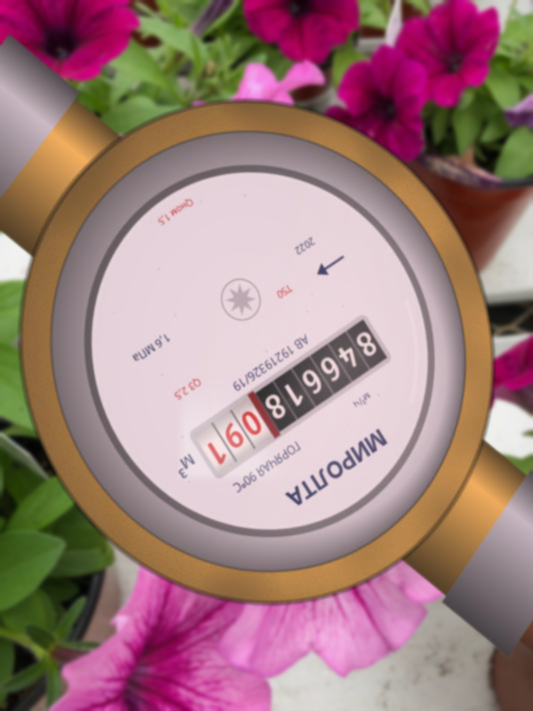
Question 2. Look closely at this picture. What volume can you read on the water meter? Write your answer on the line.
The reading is 846618.091 m³
